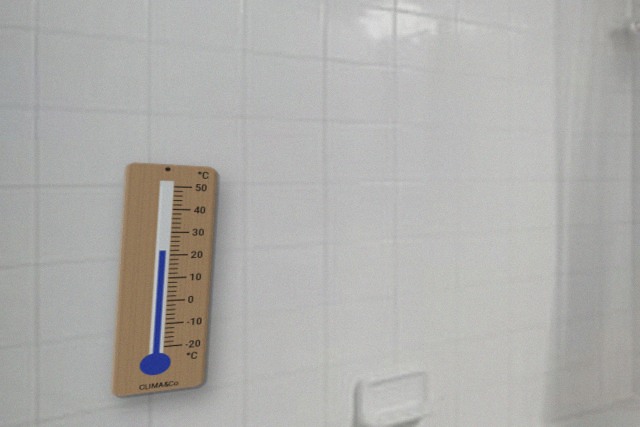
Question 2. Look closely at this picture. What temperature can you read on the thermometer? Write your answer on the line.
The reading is 22 °C
